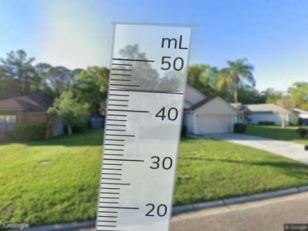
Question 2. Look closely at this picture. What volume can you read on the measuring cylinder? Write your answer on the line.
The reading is 44 mL
